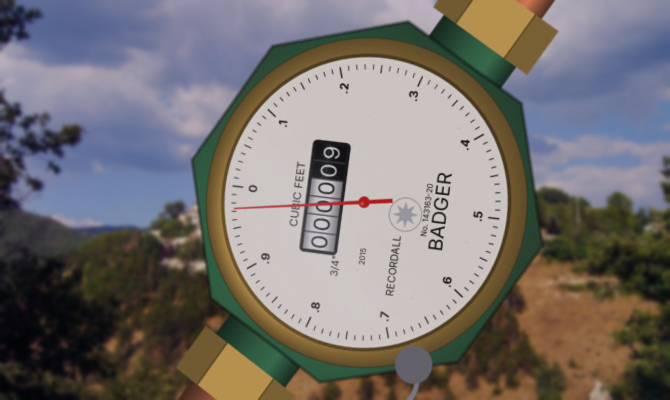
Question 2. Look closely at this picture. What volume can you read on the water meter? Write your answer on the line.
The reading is 8.97 ft³
